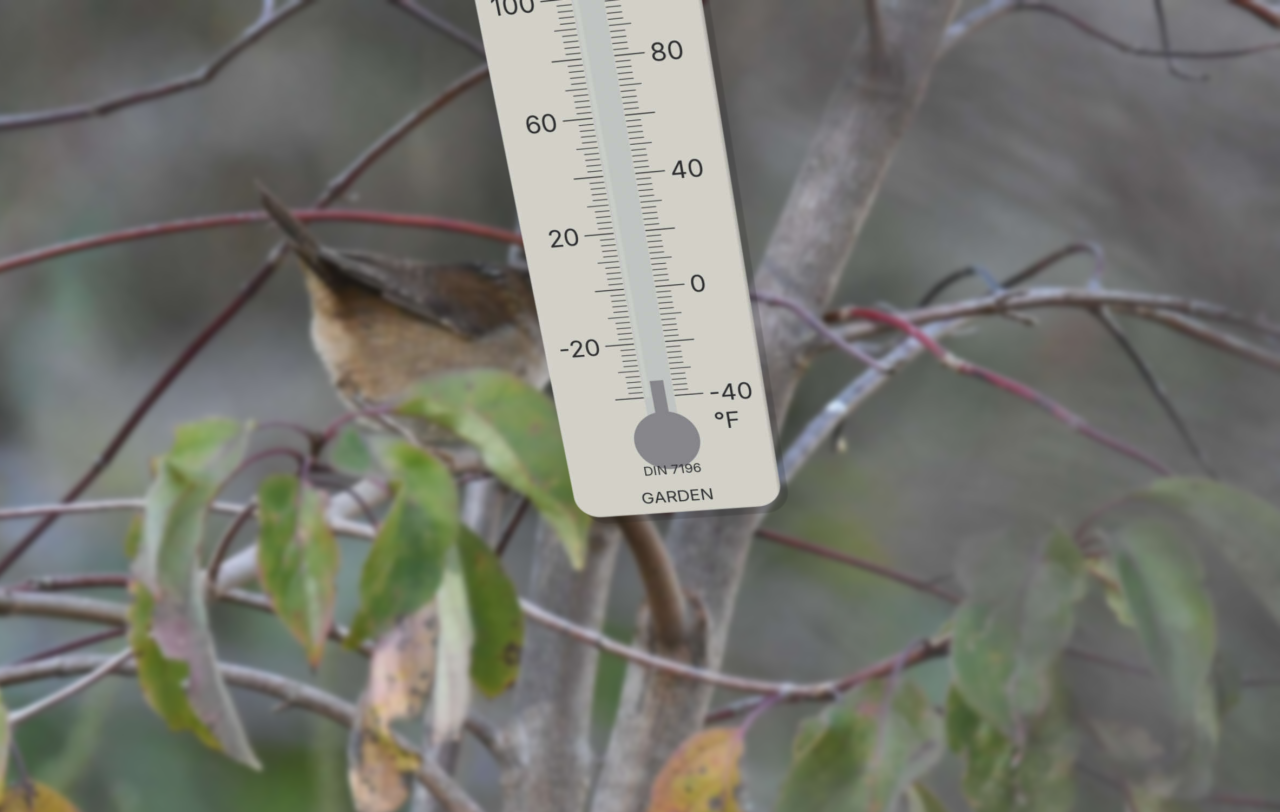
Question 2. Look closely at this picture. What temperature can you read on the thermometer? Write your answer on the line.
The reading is -34 °F
